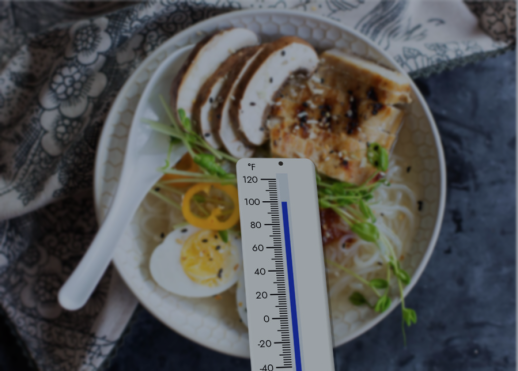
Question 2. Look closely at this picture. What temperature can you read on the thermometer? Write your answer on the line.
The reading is 100 °F
